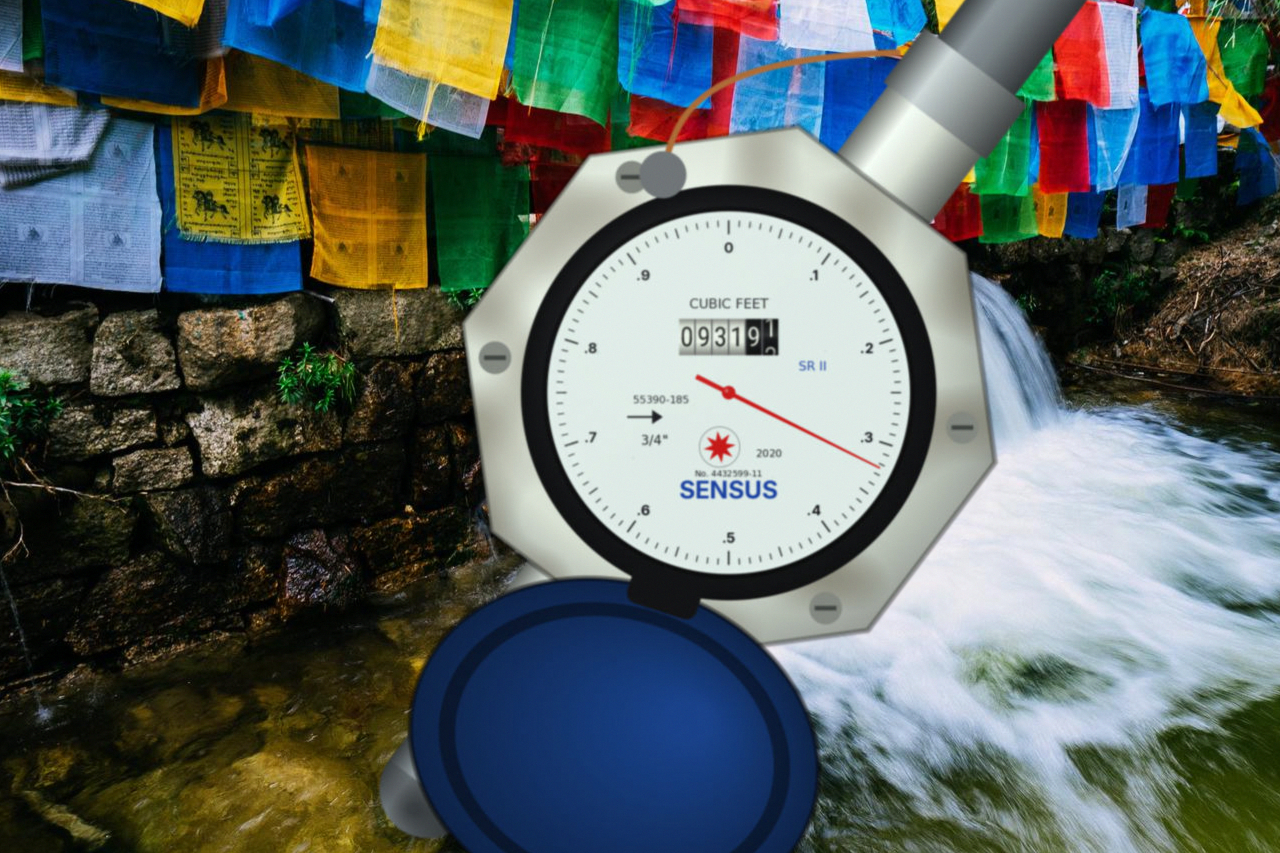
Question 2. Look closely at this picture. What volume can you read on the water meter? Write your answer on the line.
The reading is 93191.32 ft³
